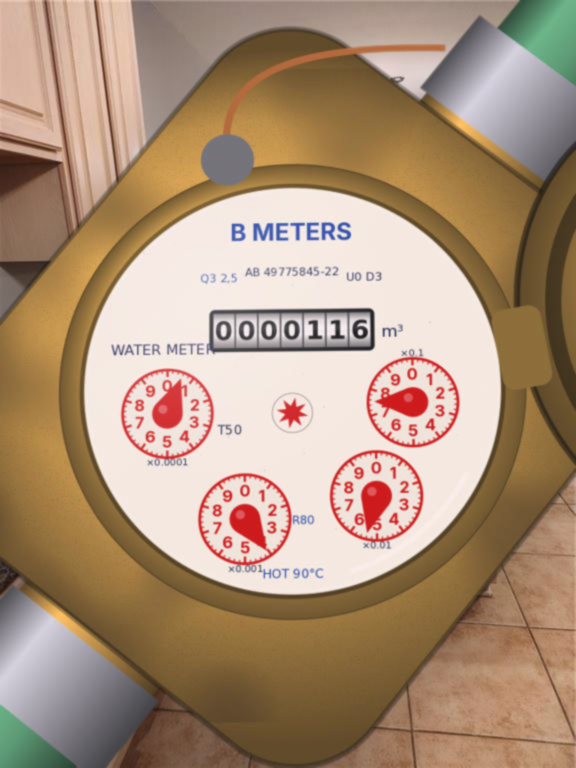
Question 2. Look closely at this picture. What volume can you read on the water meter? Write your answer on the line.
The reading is 116.7540 m³
